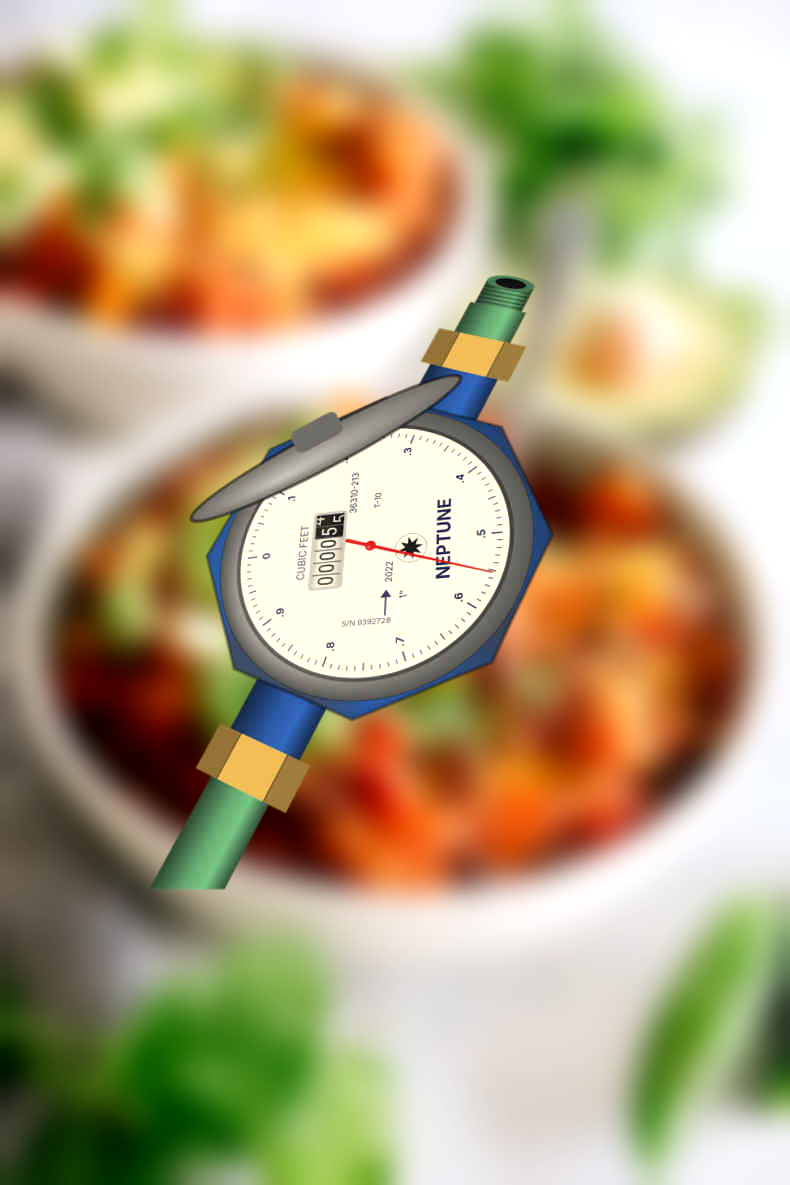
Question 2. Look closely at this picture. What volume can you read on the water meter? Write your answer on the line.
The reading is 54.55 ft³
